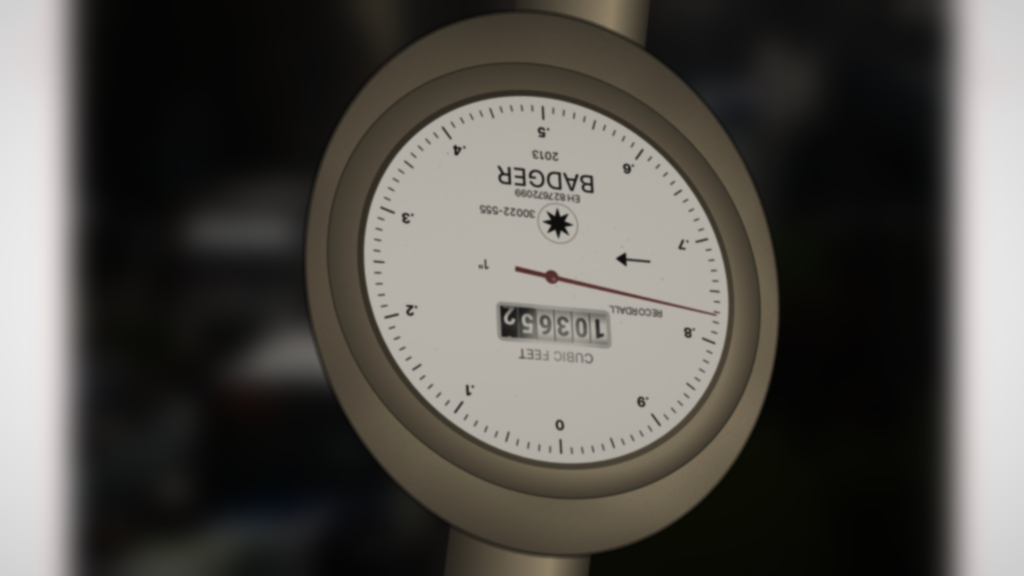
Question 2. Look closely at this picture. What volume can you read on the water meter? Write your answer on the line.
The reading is 103651.77 ft³
